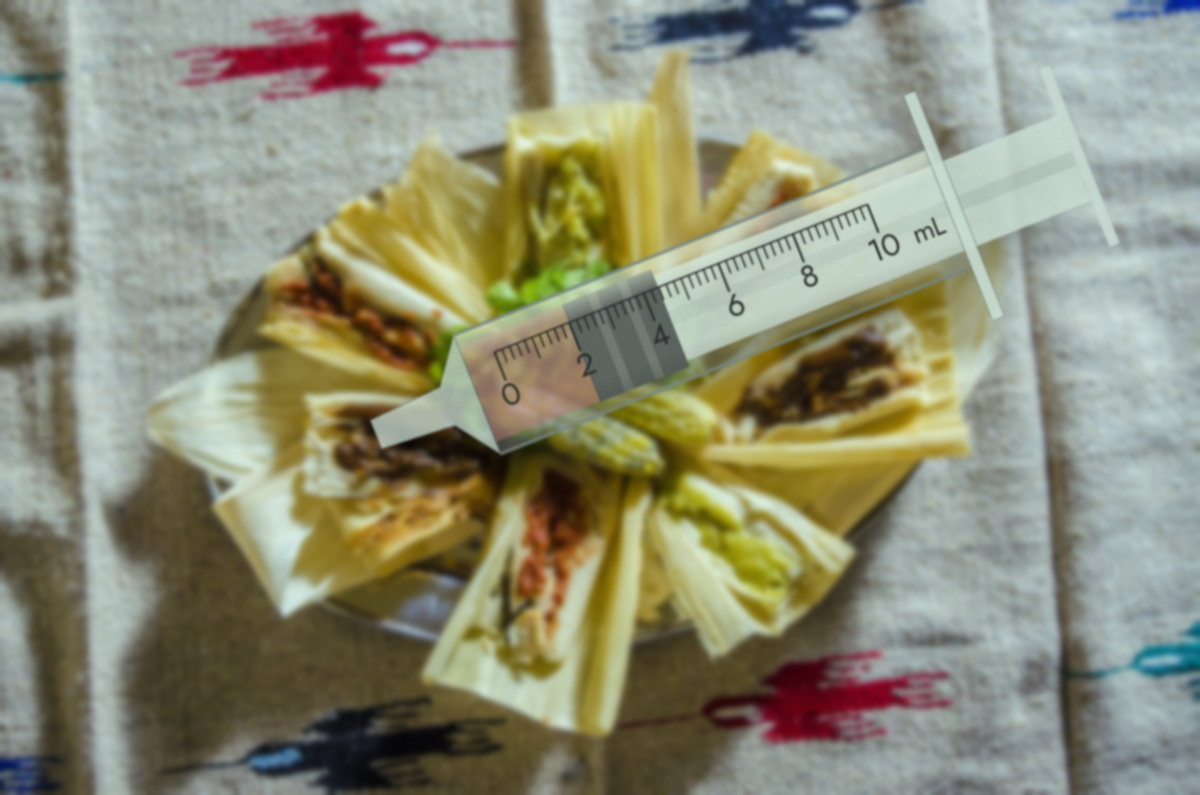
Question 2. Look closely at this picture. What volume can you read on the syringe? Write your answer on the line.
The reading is 2 mL
